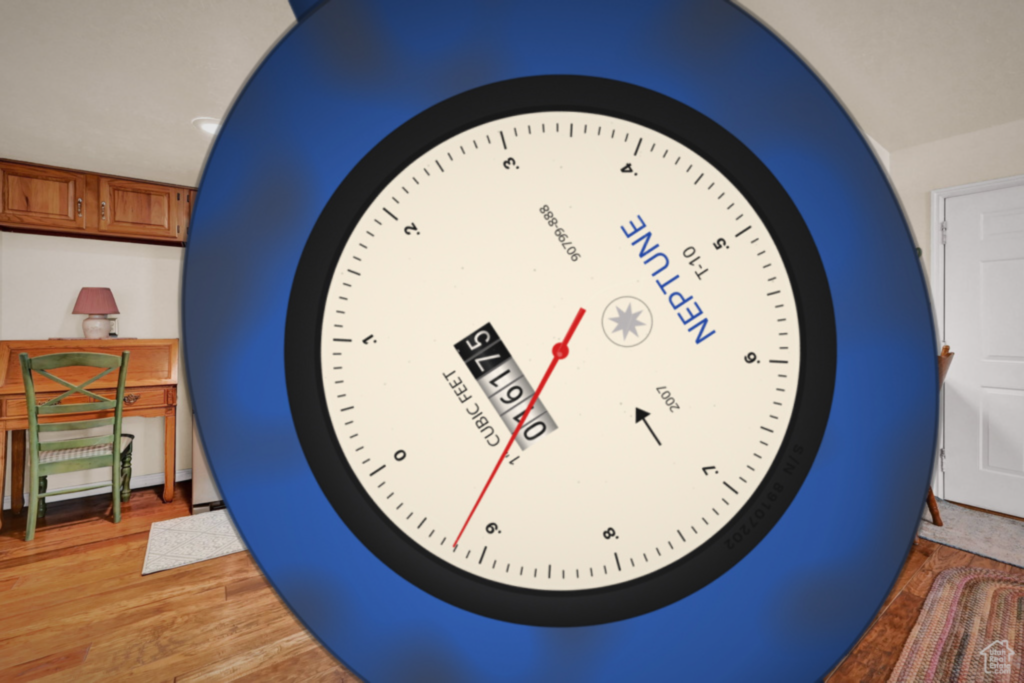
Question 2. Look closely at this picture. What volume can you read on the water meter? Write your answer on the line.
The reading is 16174.92 ft³
